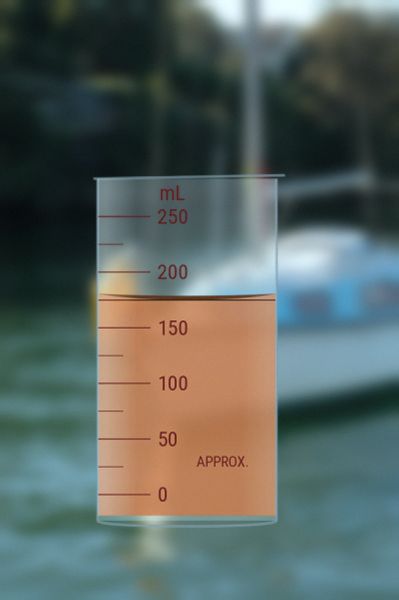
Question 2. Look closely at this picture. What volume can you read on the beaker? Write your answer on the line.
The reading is 175 mL
